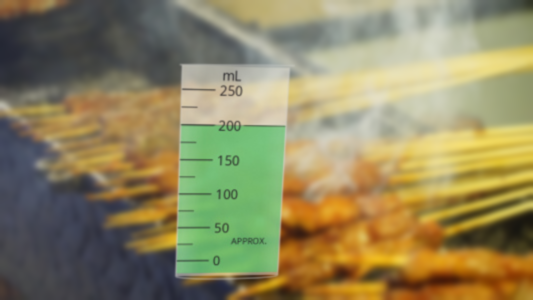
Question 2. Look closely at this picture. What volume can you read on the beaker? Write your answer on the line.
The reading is 200 mL
